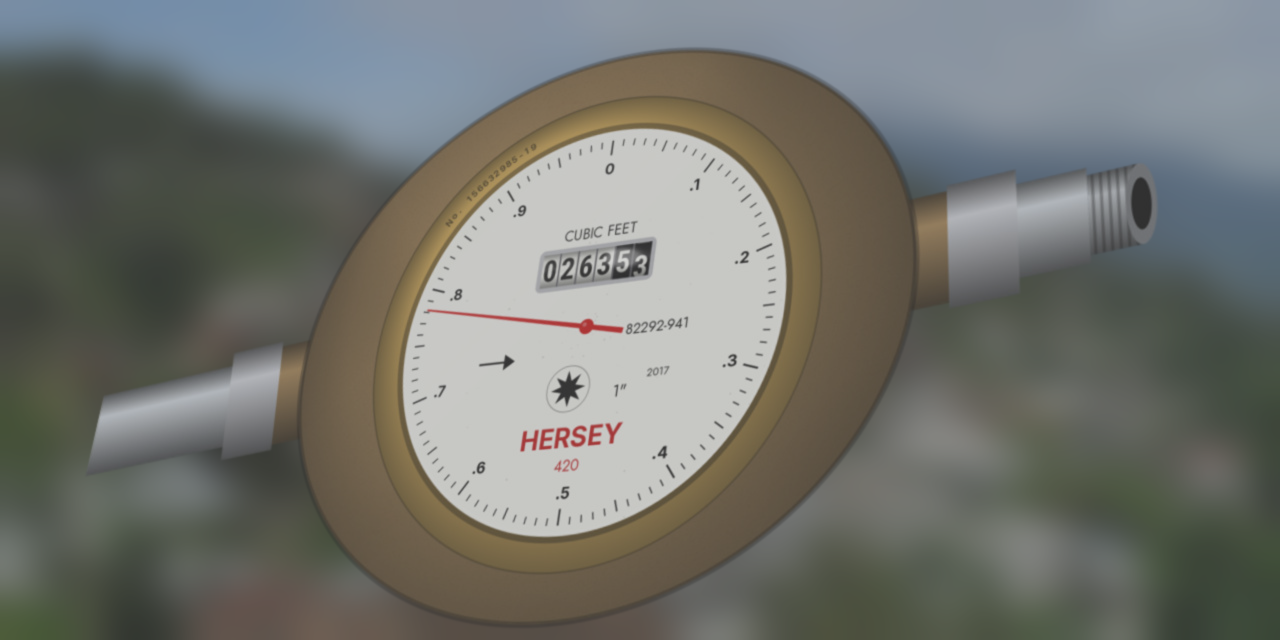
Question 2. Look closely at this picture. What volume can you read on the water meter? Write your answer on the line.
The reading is 26352.78 ft³
